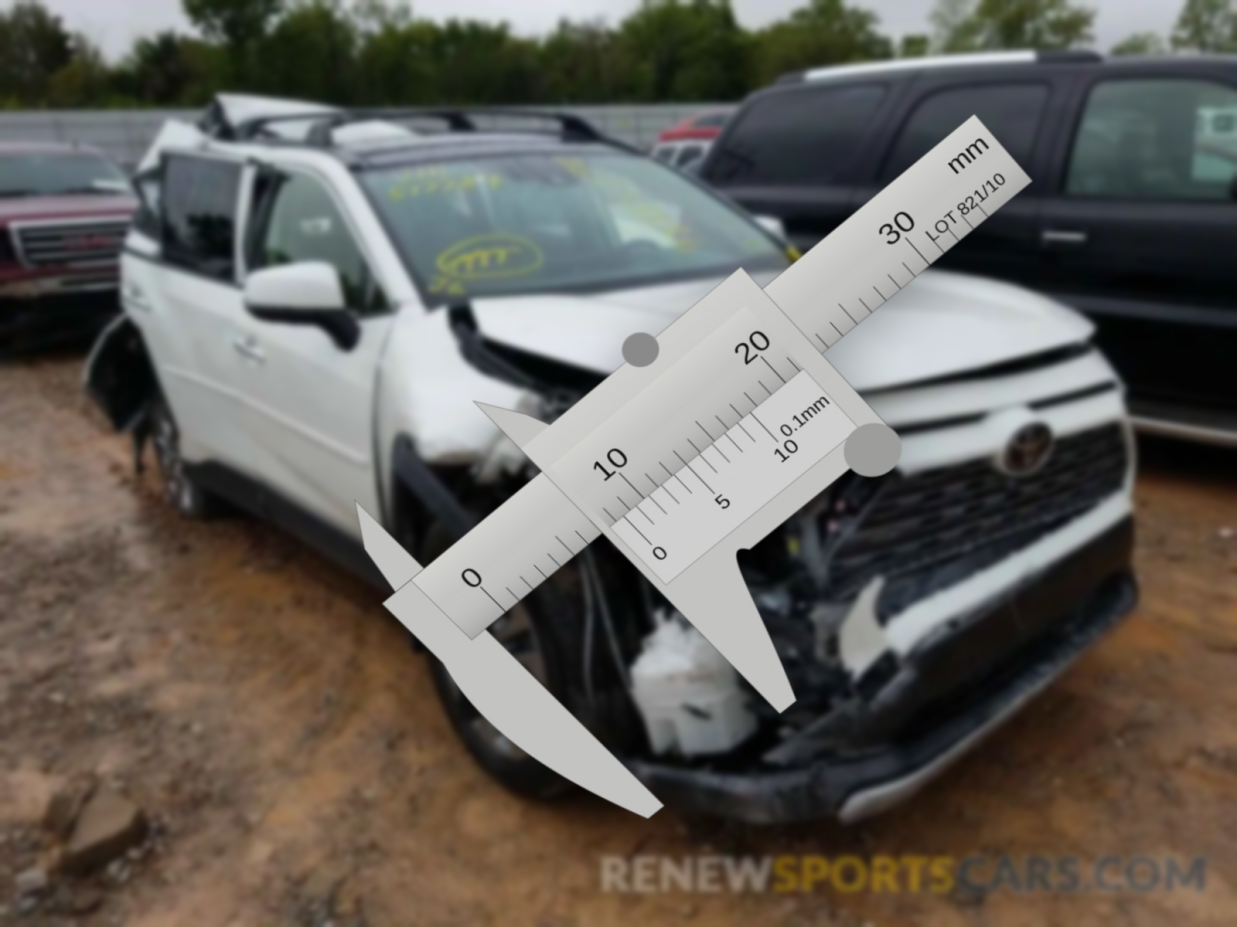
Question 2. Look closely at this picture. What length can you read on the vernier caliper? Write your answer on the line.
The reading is 8.5 mm
